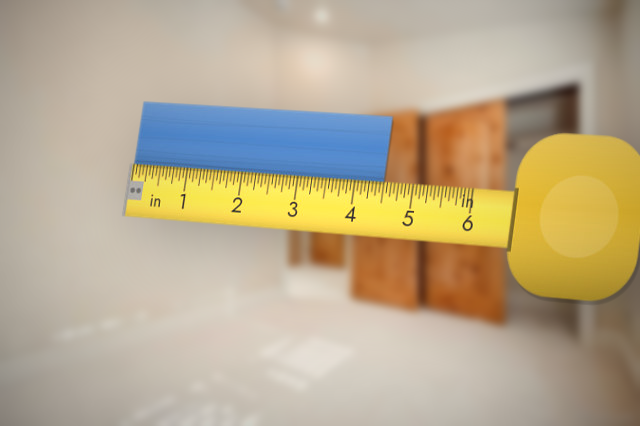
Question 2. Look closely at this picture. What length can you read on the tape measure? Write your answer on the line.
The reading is 4.5 in
